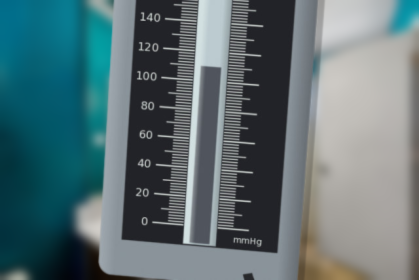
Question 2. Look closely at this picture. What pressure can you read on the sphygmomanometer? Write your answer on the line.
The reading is 110 mmHg
